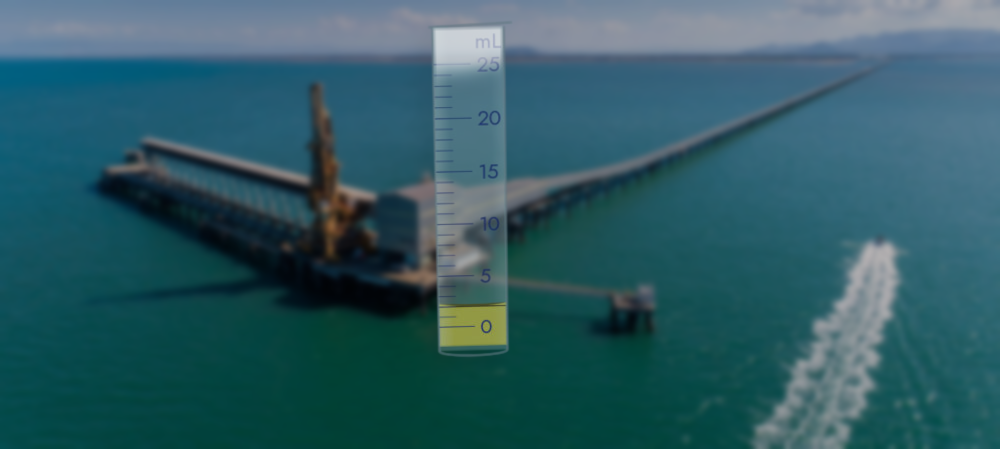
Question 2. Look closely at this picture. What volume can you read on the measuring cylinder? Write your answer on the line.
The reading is 2 mL
